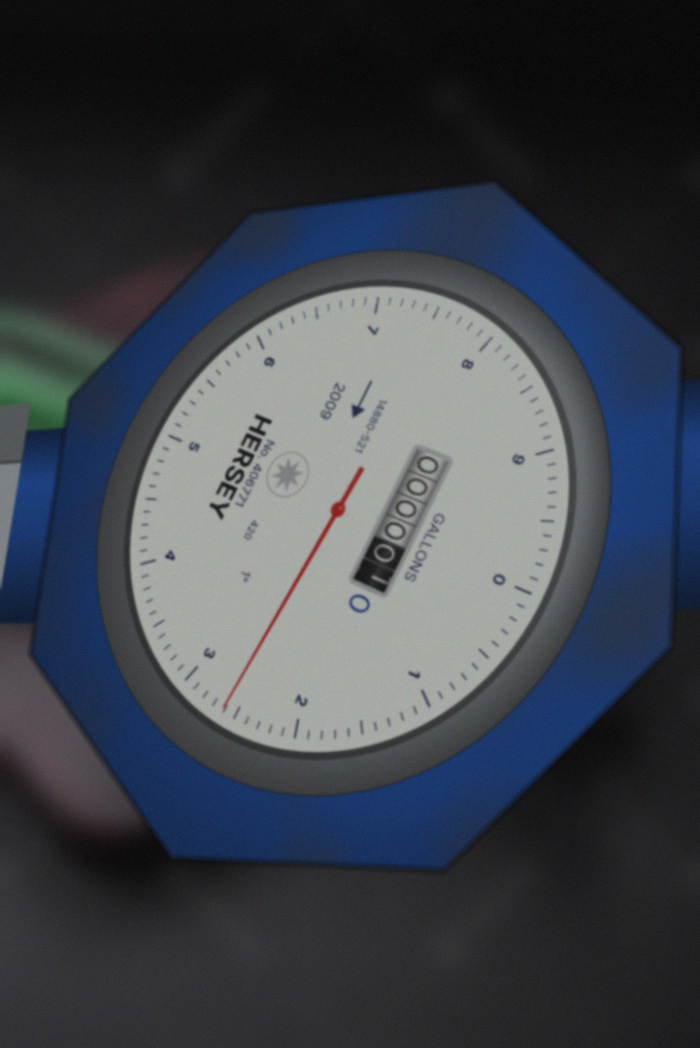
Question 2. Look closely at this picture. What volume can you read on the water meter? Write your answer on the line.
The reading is 12.6 gal
